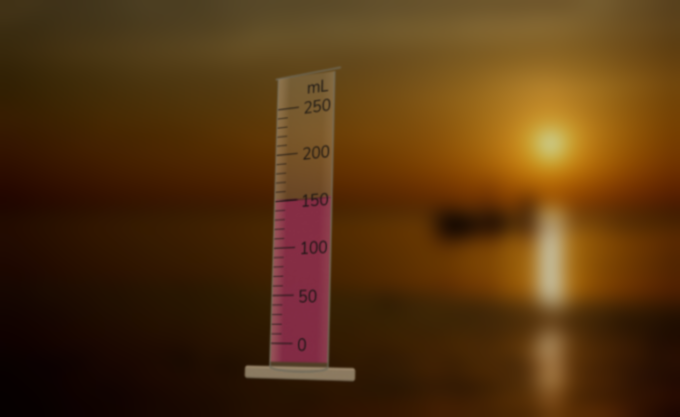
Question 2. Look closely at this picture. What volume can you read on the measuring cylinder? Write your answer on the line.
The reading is 150 mL
